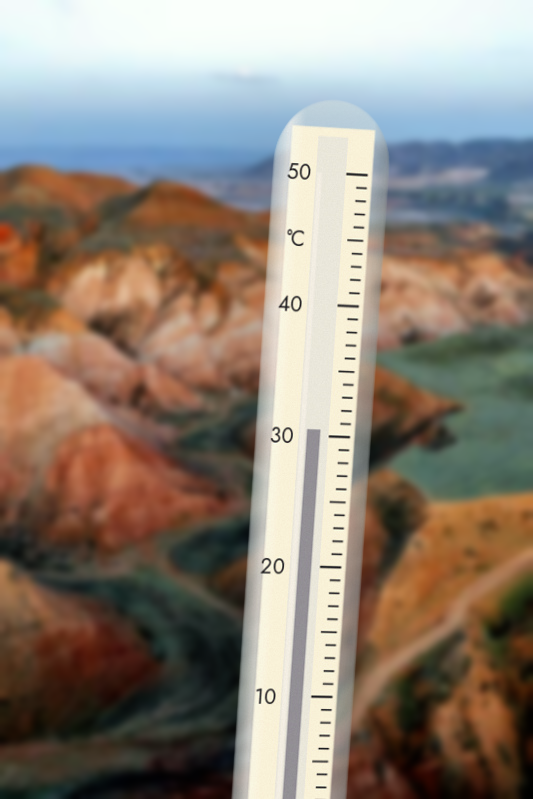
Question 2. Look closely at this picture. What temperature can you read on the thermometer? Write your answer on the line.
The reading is 30.5 °C
